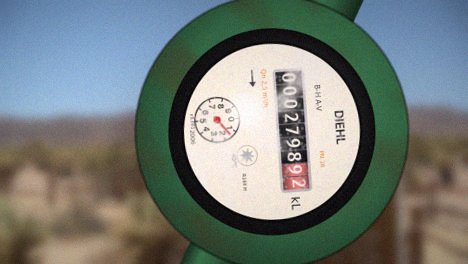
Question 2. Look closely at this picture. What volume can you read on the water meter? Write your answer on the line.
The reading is 2798.921 kL
